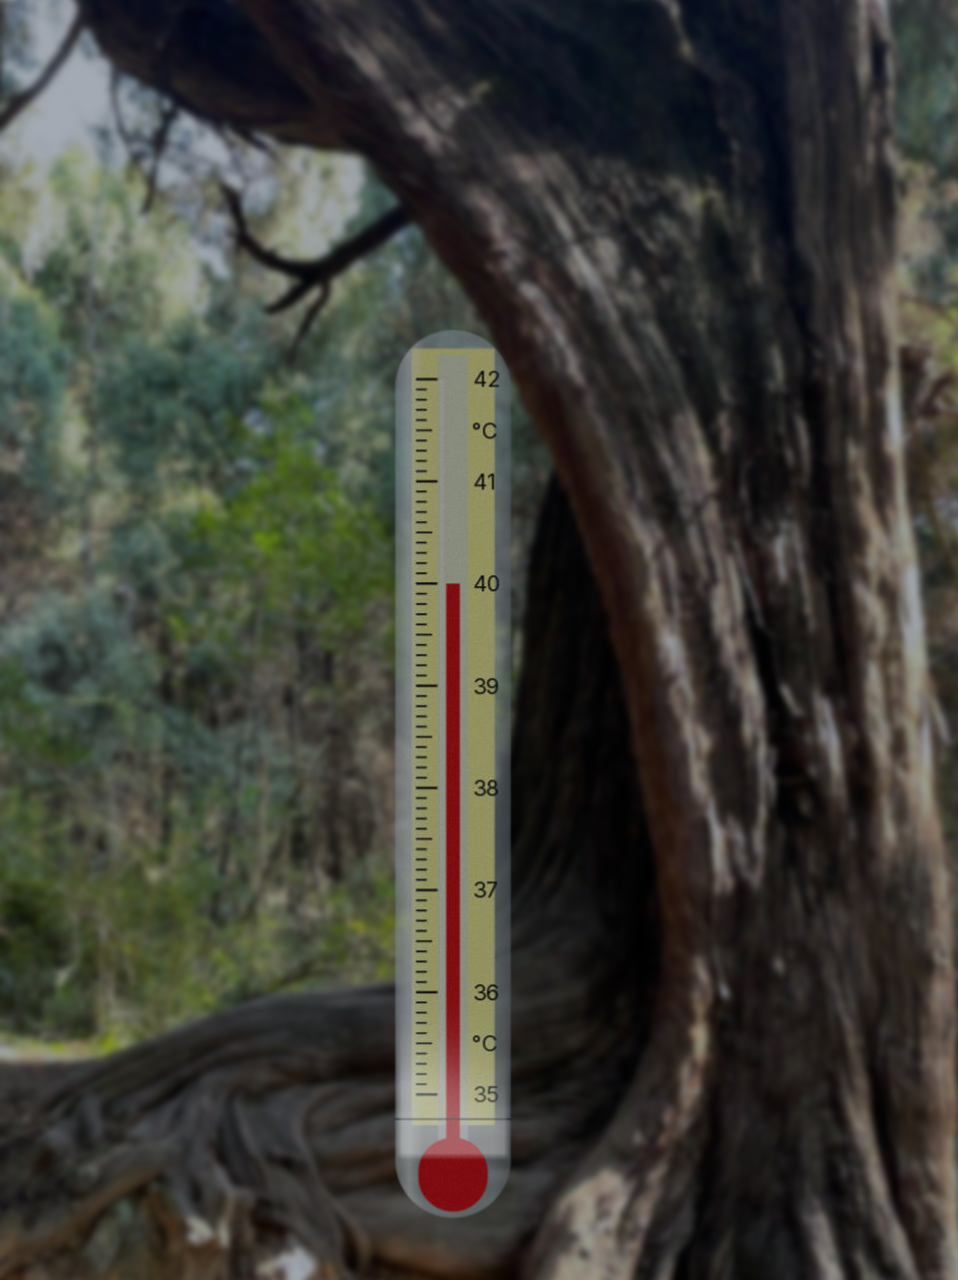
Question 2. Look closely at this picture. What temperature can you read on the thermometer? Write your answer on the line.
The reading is 40 °C
